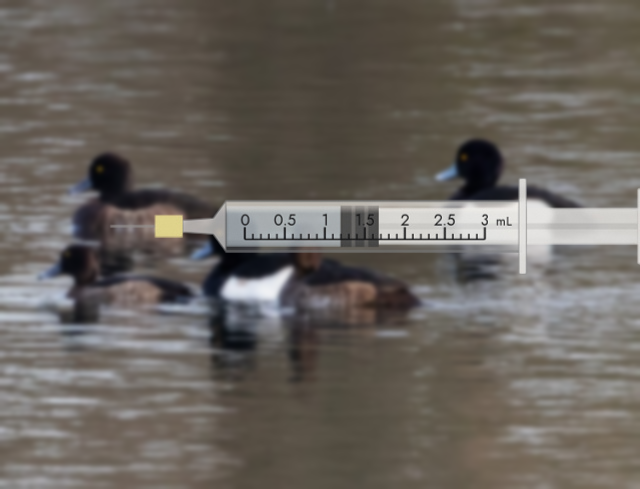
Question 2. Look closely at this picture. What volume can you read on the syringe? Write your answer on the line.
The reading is 1.2 mL
